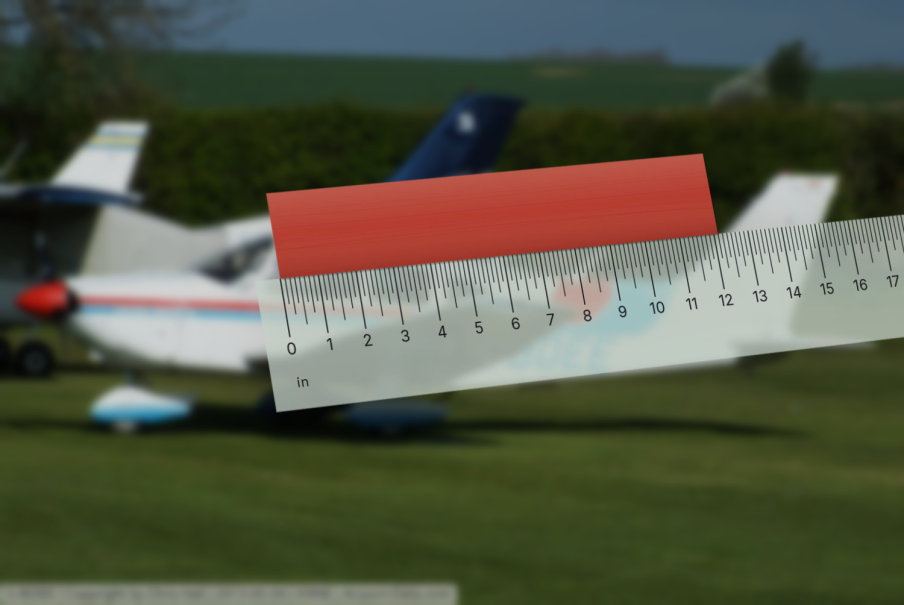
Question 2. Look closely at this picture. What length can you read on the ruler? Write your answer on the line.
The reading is 12.125 in
